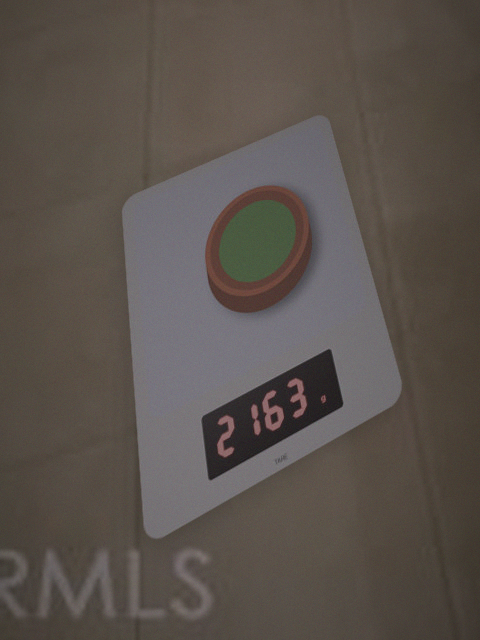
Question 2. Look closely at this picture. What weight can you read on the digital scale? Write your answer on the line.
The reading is 2163 g
